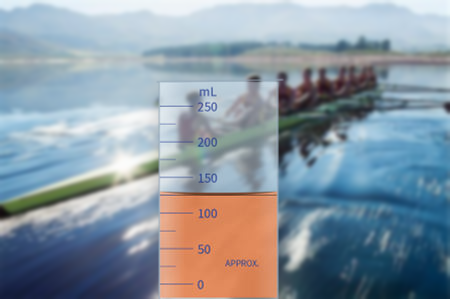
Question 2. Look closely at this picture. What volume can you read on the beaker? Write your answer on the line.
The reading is 125 mL
